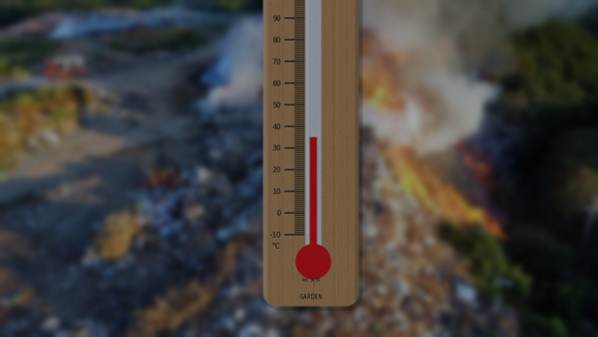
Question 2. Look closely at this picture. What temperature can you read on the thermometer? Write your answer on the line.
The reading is 35 °C
